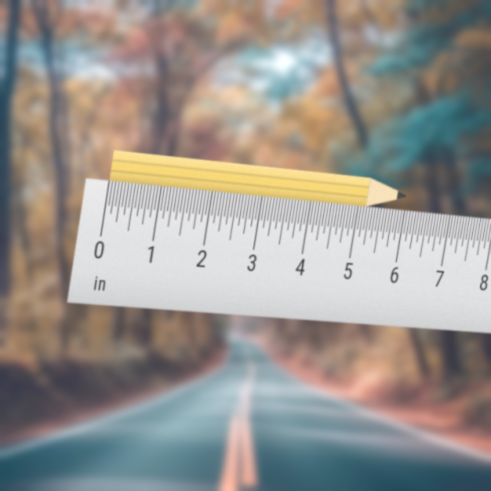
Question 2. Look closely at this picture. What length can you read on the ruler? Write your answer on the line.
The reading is 6 in
